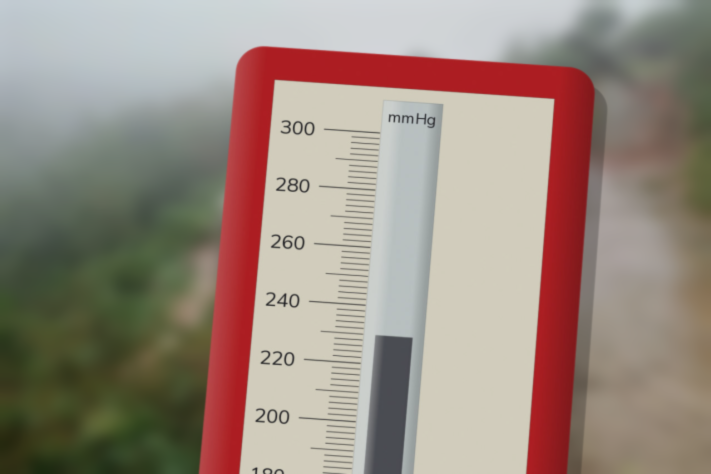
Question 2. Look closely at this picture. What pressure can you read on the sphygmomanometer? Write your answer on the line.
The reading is 230 mmHg
